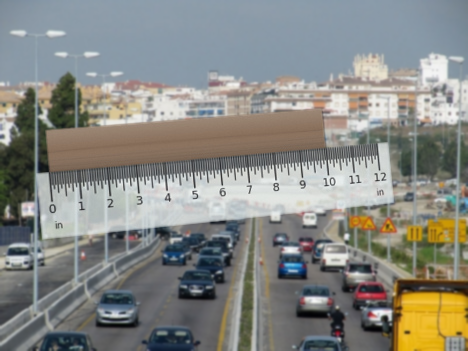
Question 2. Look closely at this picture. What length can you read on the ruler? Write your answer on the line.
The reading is 10 in
